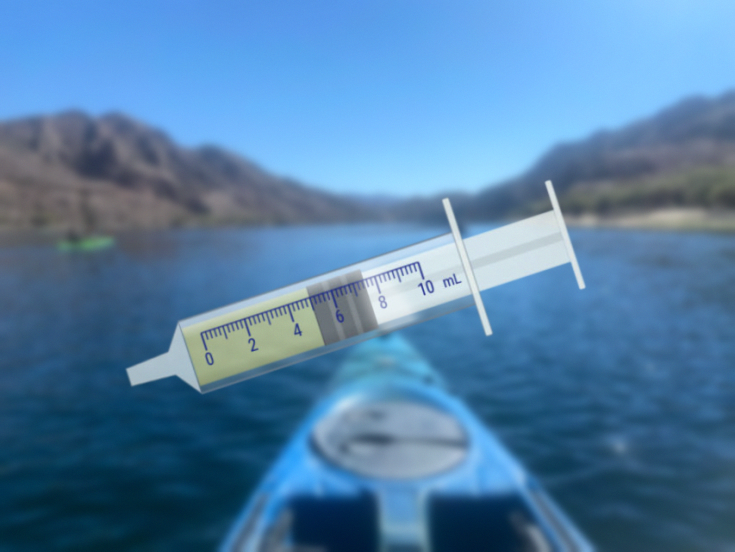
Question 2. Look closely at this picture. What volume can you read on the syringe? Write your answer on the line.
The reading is 5 mL
